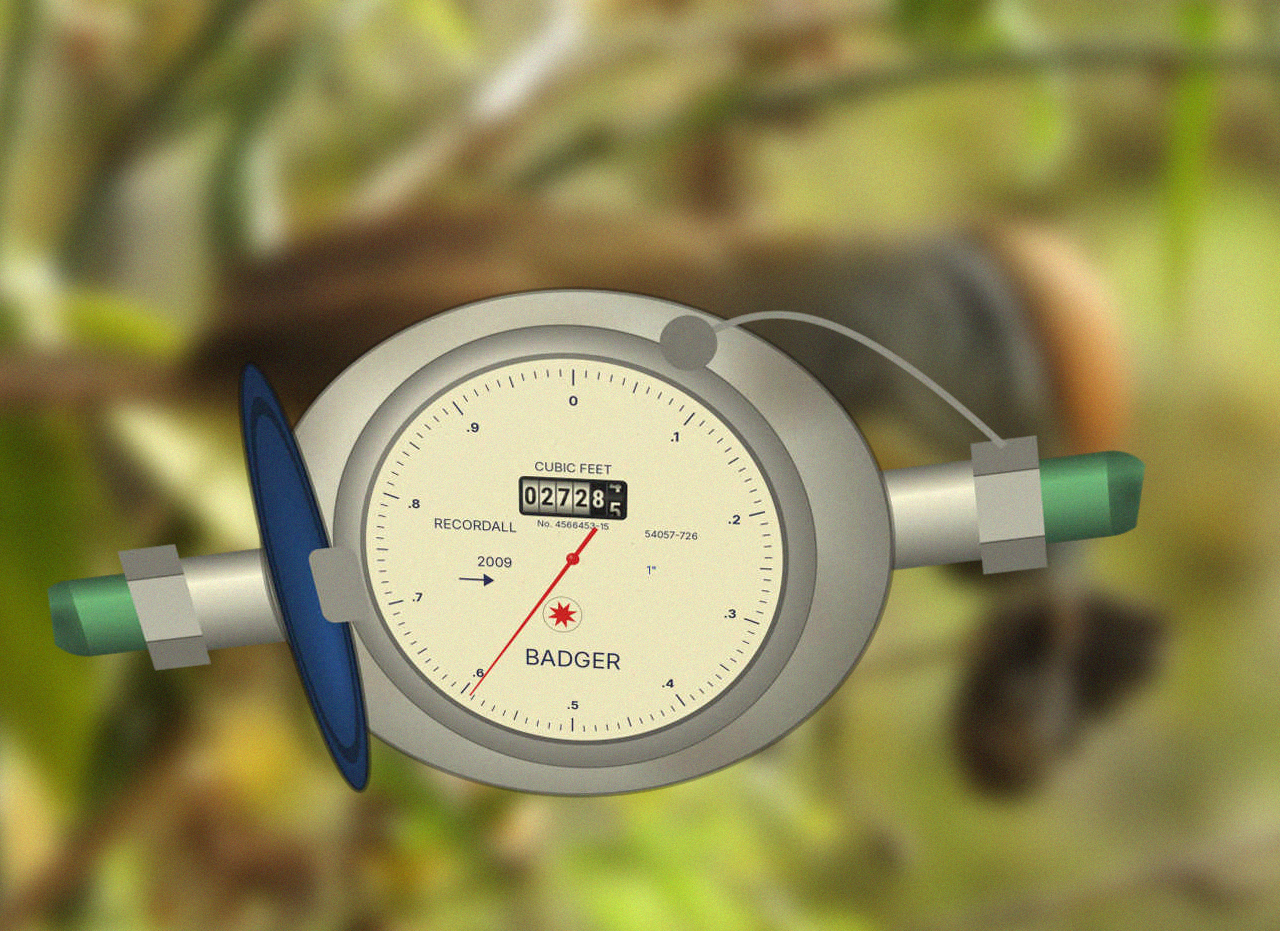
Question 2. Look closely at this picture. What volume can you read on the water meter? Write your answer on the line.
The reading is 27284.59 ft³
